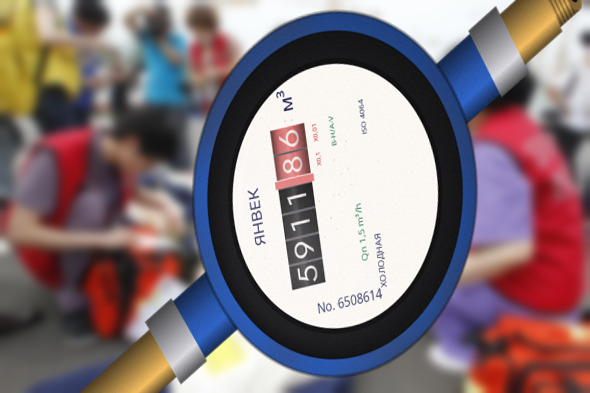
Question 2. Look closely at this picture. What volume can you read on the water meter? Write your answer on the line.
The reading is 5911.86 m³
